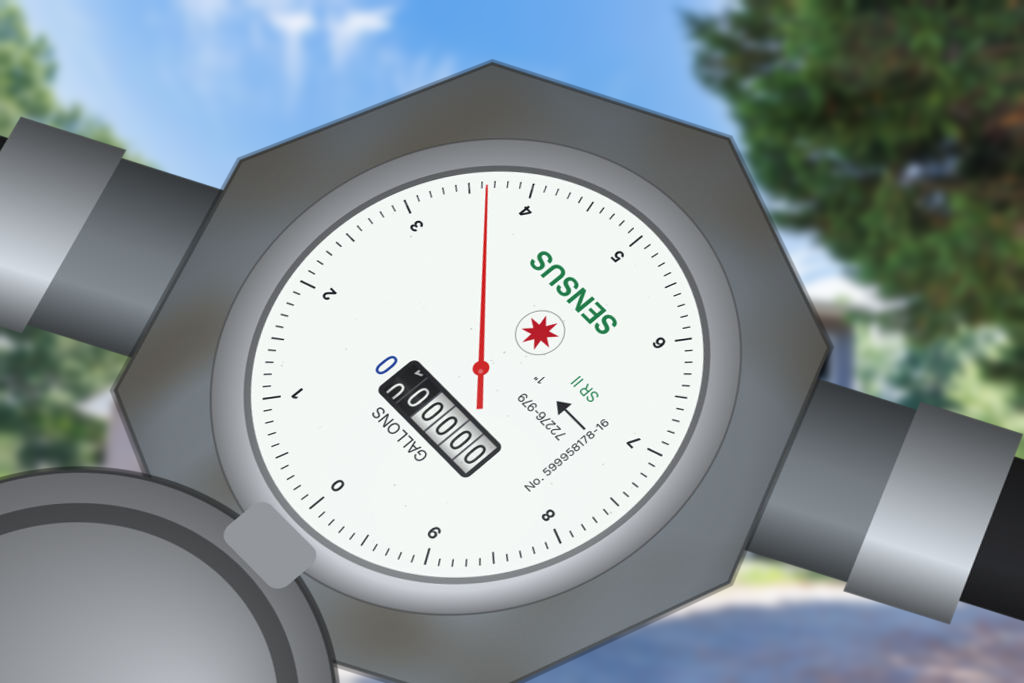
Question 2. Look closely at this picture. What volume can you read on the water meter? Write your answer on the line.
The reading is 3.6 gal
